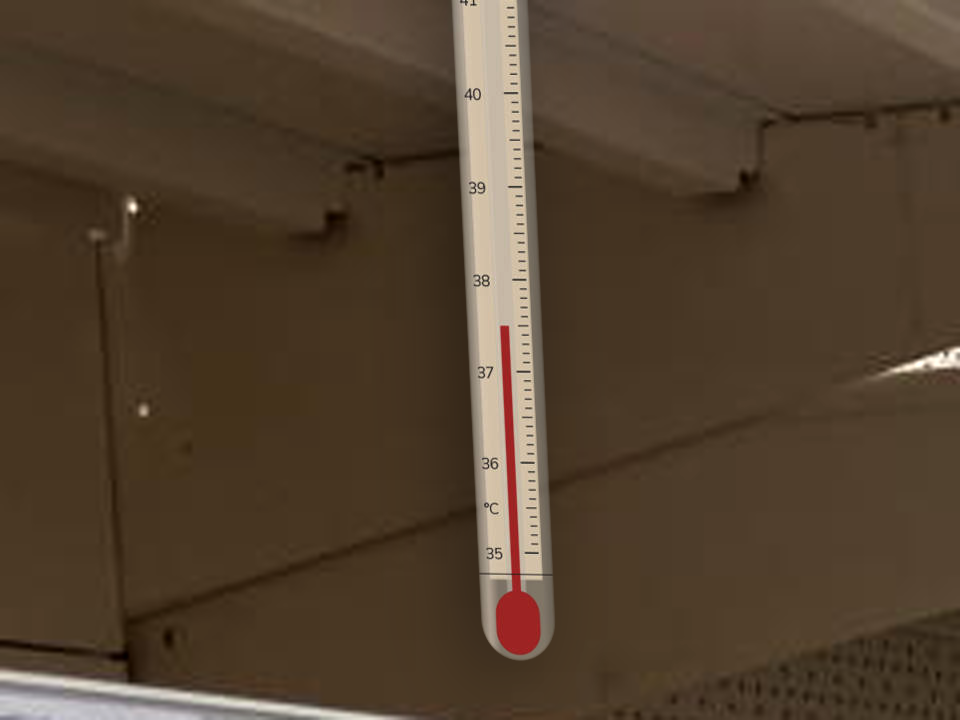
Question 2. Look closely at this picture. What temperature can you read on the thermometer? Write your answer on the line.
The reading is 37.5 °C
